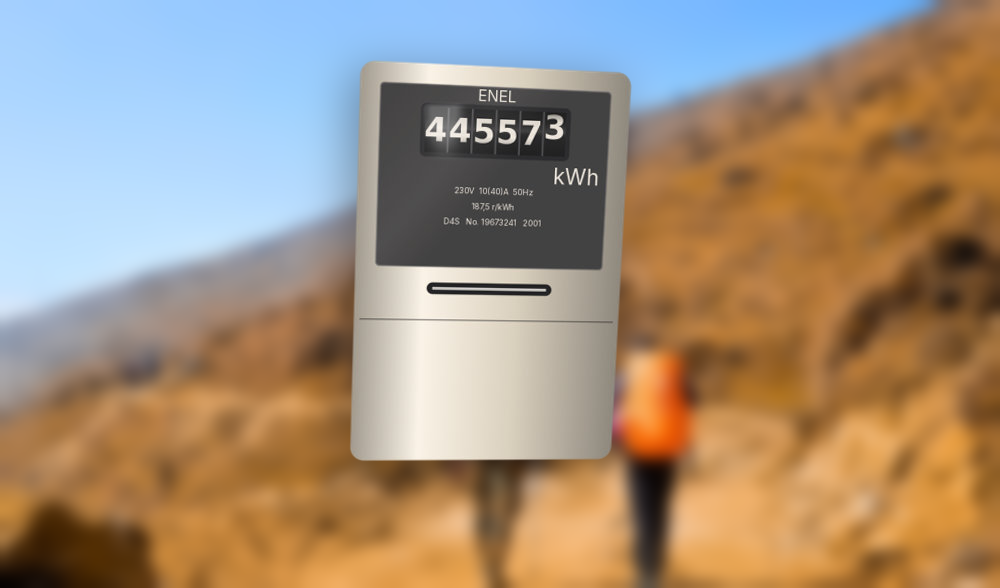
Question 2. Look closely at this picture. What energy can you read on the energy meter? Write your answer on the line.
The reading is 445573 kWh
